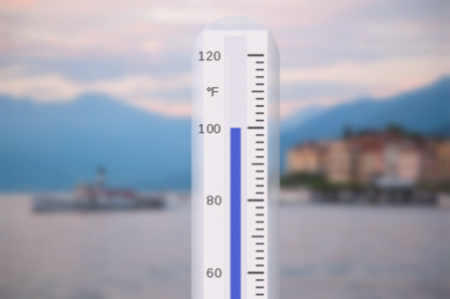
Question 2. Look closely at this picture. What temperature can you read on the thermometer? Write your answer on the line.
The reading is 100 °F
